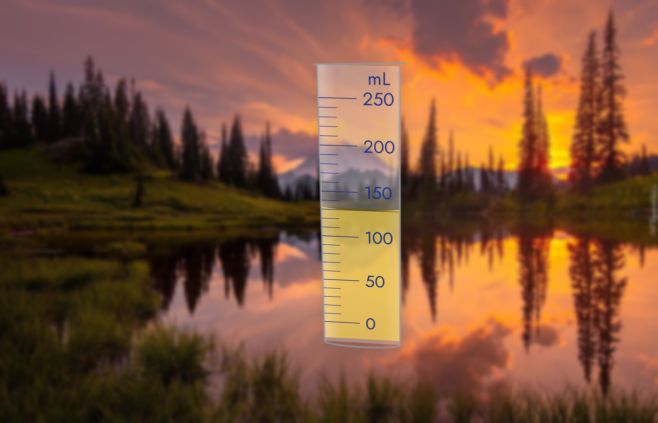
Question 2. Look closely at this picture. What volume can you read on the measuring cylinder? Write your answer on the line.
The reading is 130 mL
